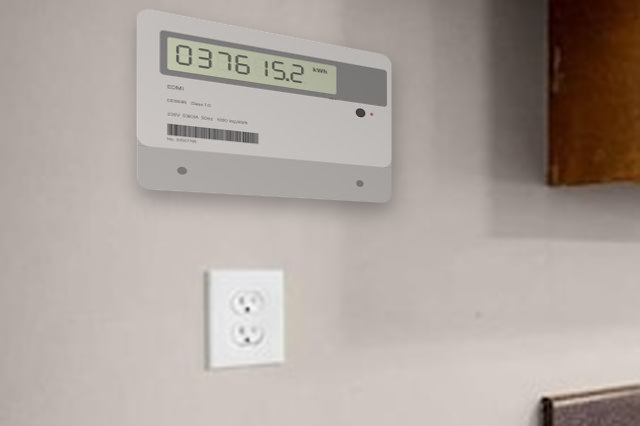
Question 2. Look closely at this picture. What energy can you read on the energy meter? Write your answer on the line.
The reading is 37615.2 kWh
